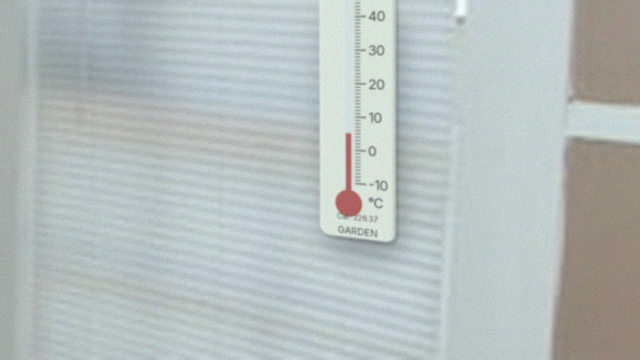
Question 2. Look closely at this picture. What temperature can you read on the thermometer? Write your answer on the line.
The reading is 5 °C
